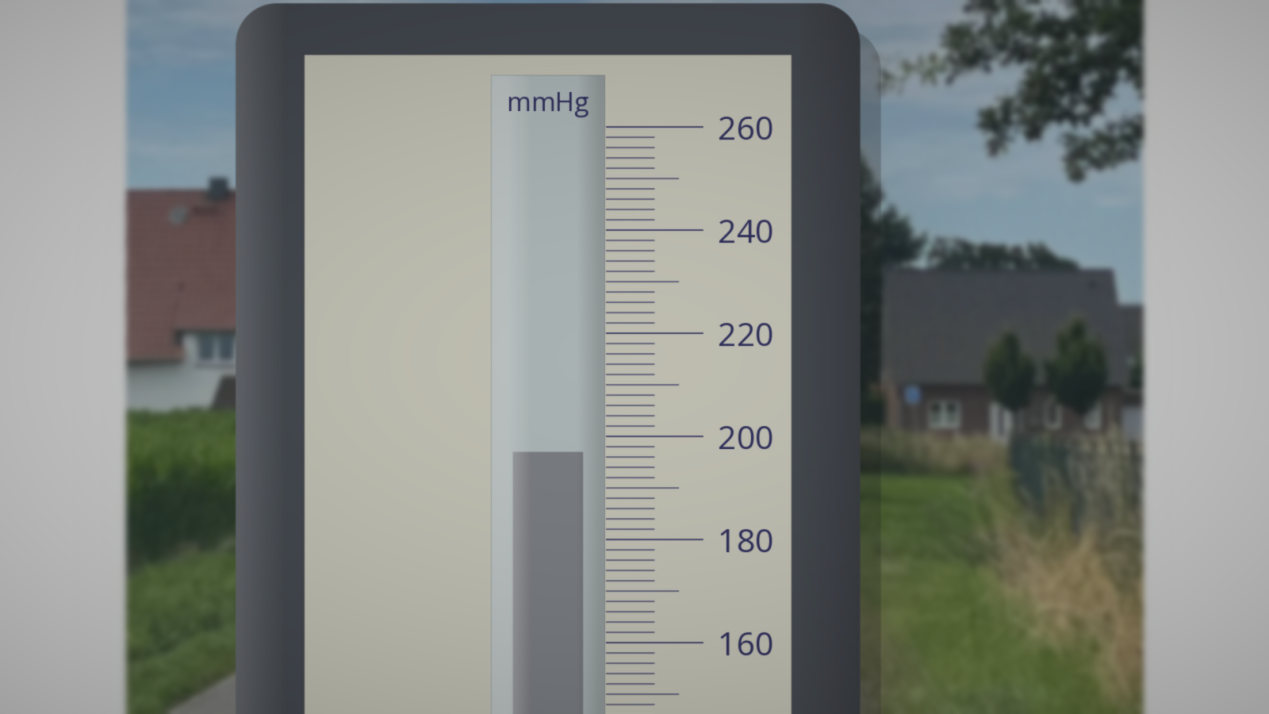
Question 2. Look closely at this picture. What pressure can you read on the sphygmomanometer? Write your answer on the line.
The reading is 197 mmHg
